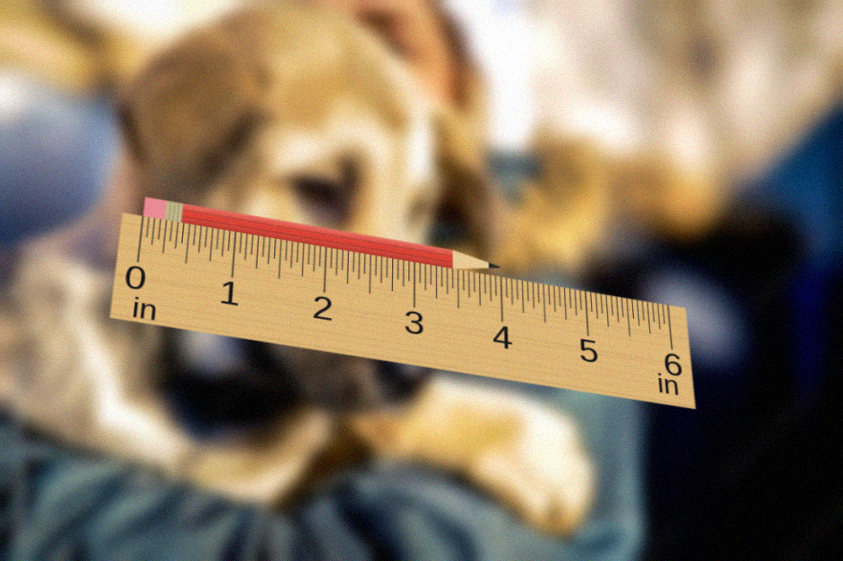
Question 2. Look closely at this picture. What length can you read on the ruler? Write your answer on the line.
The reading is 4 in
